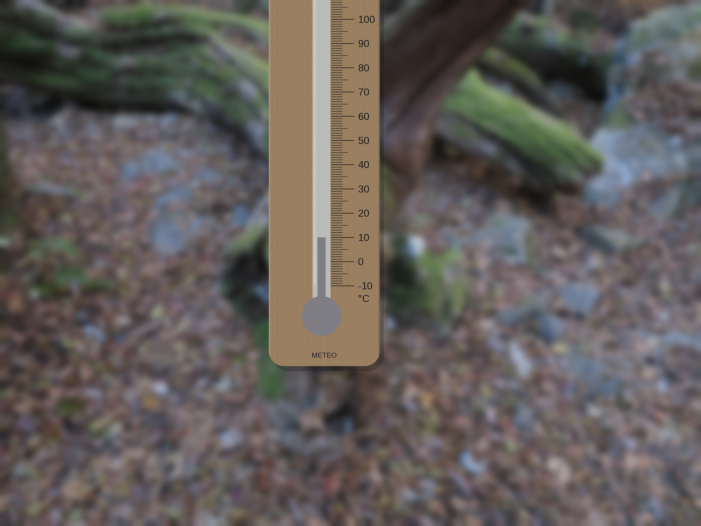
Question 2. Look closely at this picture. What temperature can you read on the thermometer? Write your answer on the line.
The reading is 10 °C
